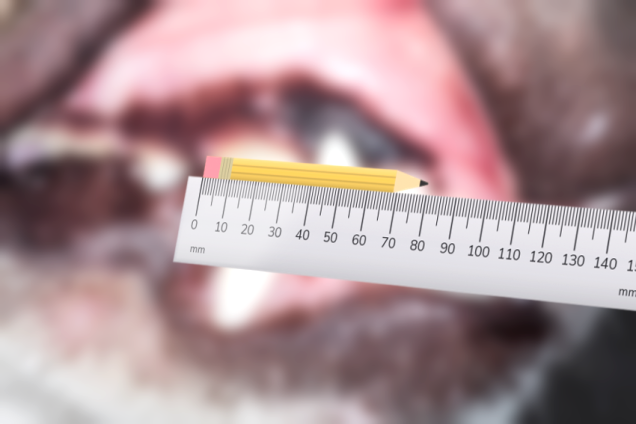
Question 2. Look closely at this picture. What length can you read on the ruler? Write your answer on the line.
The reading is 80 mm
